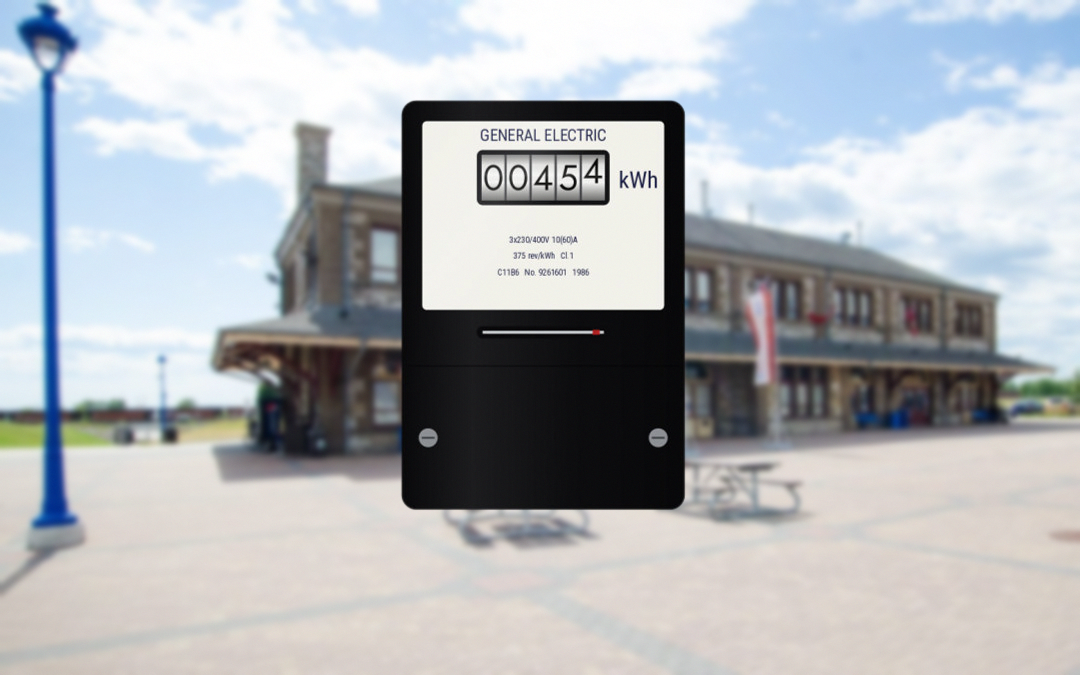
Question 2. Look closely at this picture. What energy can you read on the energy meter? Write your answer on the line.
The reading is 454 kWh
